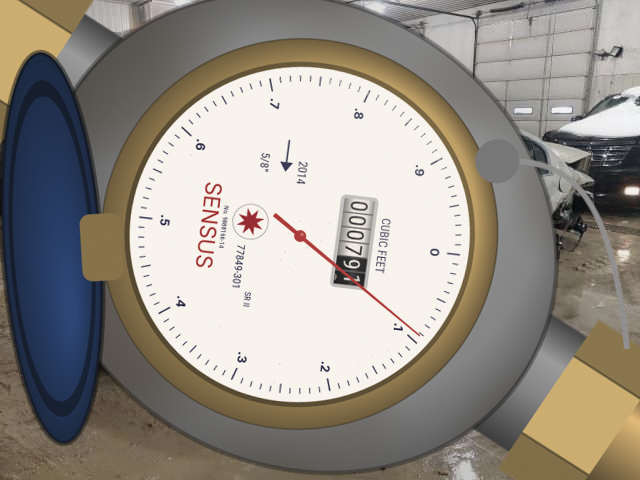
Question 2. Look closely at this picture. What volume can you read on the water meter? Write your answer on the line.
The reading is 791.09 ft³
